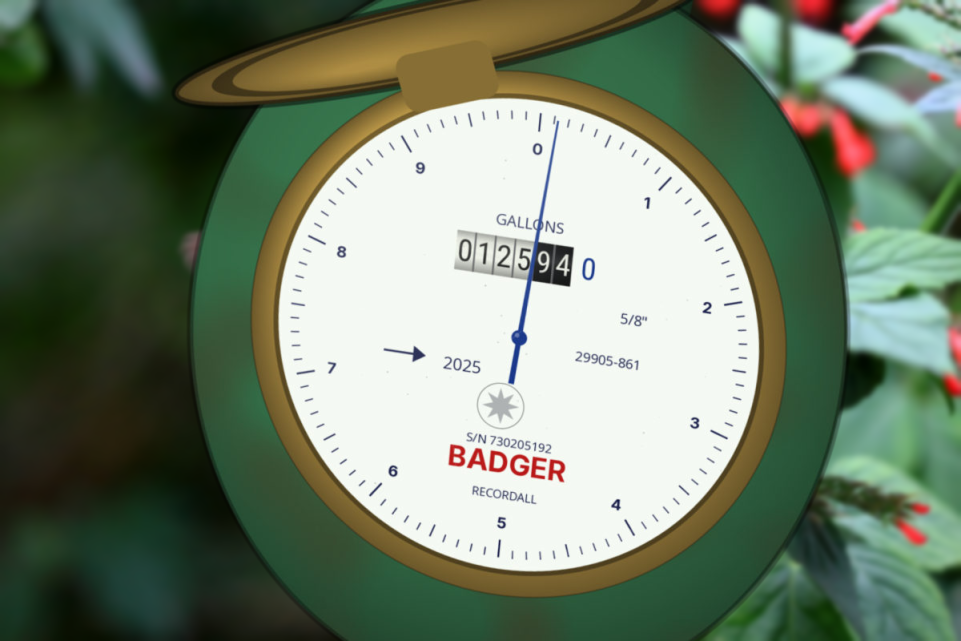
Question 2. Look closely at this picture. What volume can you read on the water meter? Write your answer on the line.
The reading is 125940.1 gal
